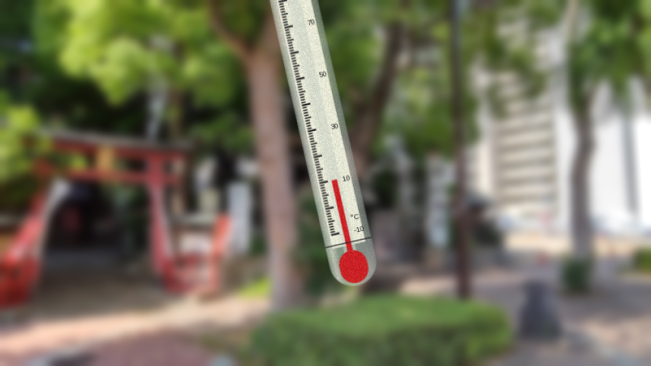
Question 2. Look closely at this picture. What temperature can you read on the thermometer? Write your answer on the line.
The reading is 10 °C
